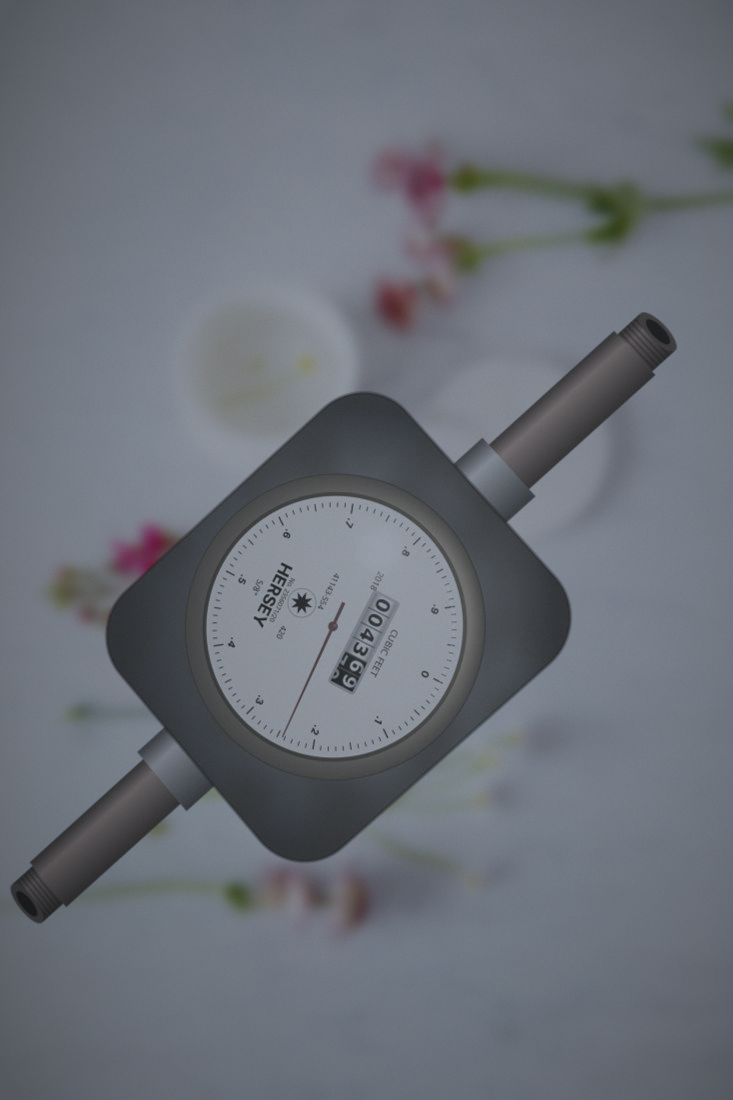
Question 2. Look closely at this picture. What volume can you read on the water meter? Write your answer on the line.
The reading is 4369.24 ft³
